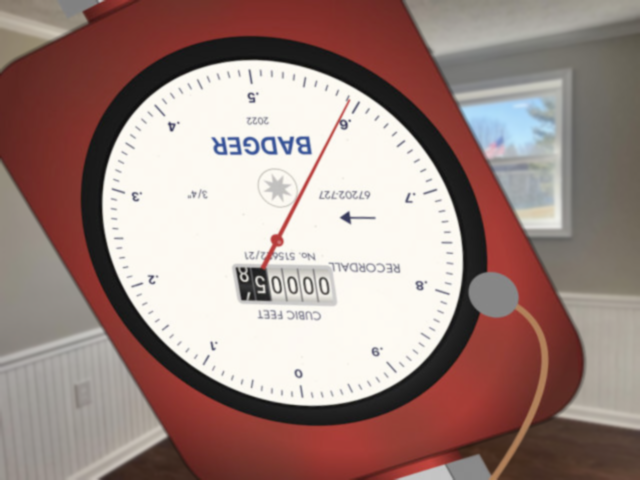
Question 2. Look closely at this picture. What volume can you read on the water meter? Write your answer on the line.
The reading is 57.59 ft³
